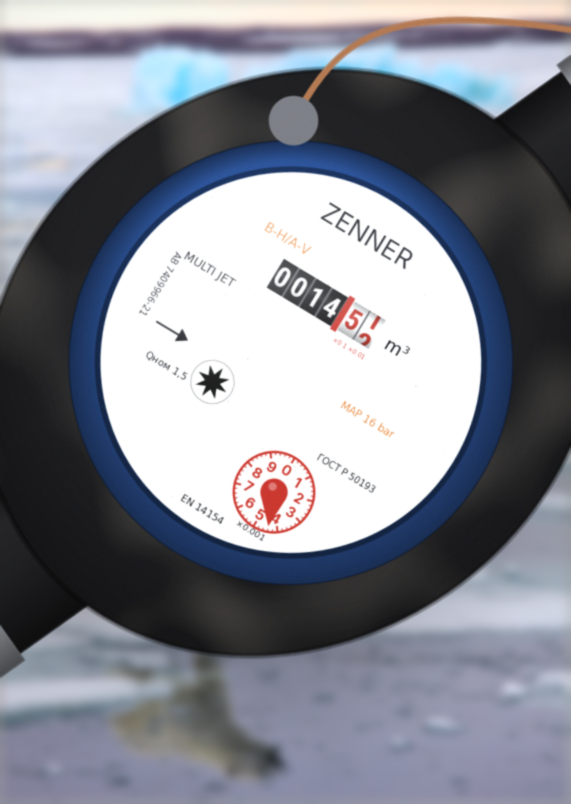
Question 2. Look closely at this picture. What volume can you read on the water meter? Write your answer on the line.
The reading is 14.514 m³
